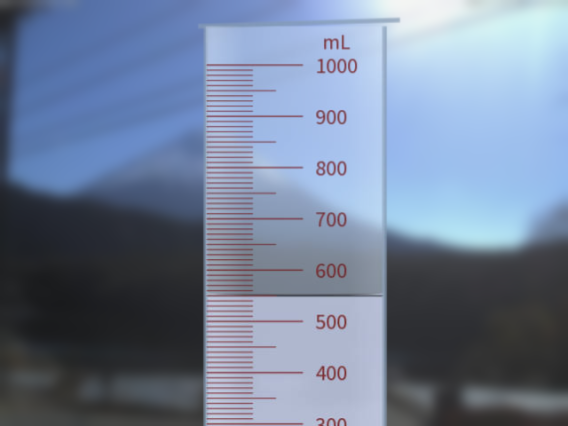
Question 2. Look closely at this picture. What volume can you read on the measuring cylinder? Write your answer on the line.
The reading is 550 mL
